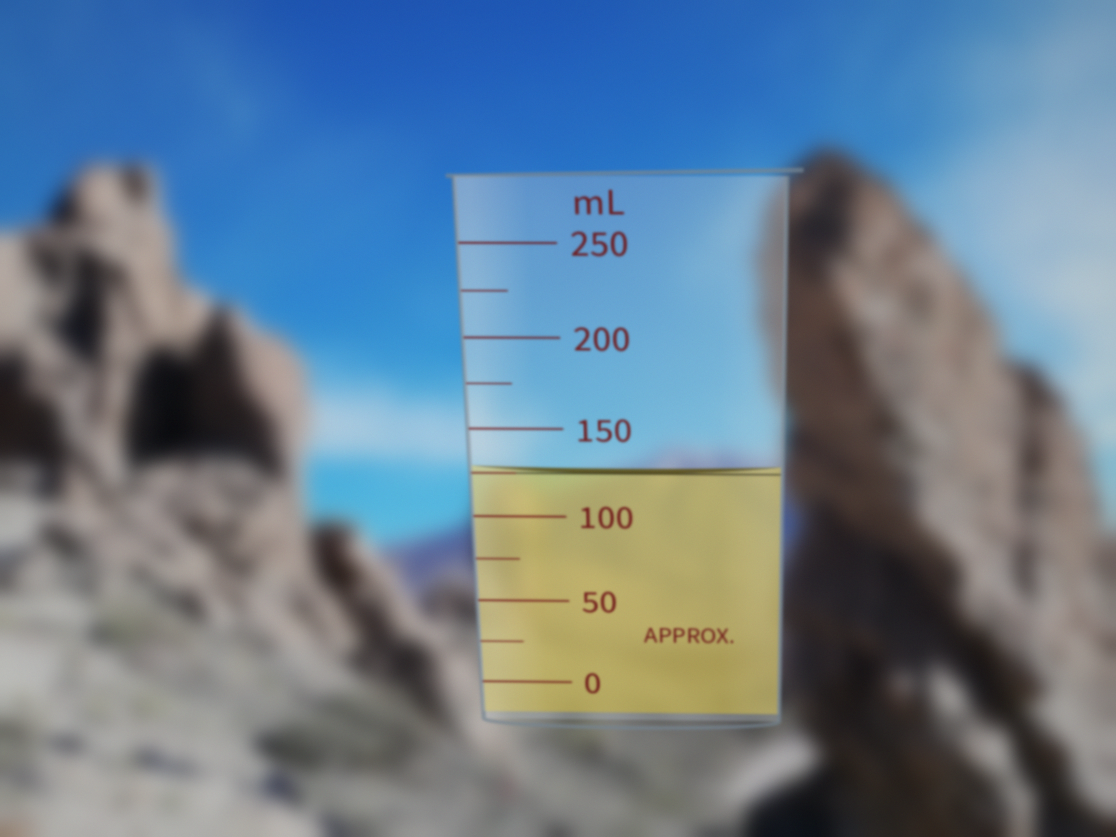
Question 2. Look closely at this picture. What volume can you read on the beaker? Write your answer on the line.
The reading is 125 mL
